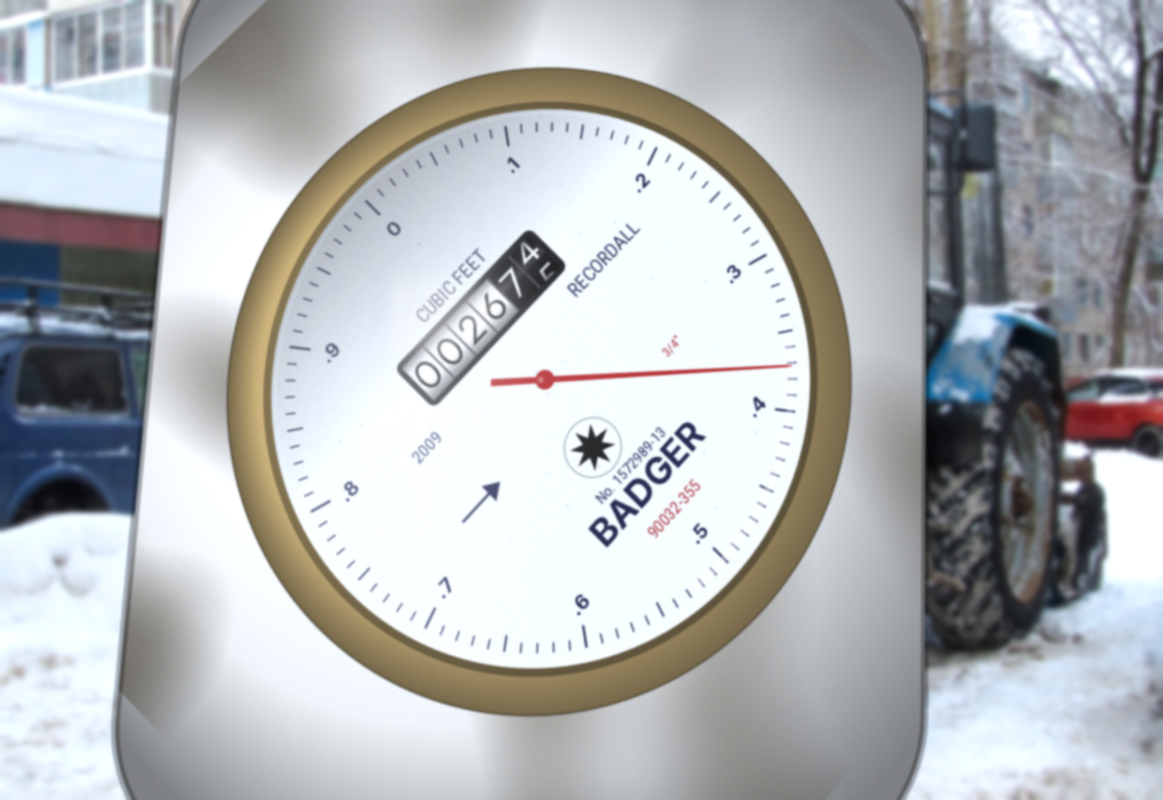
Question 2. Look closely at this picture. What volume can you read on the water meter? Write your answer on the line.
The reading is 2674.37 ft³
